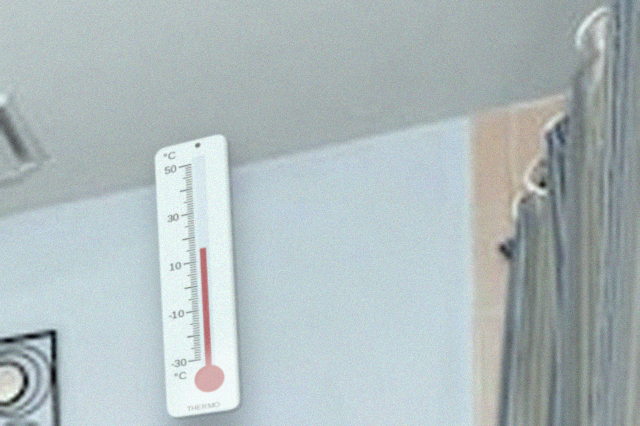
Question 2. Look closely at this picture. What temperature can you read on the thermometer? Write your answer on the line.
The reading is 15 °C
